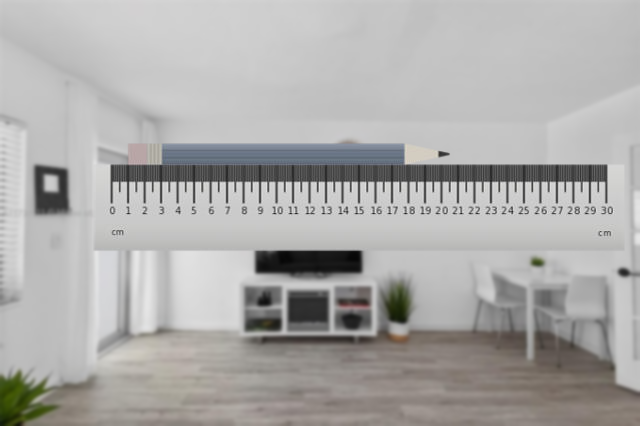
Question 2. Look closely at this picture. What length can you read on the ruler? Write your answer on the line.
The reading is 19.5 cm
